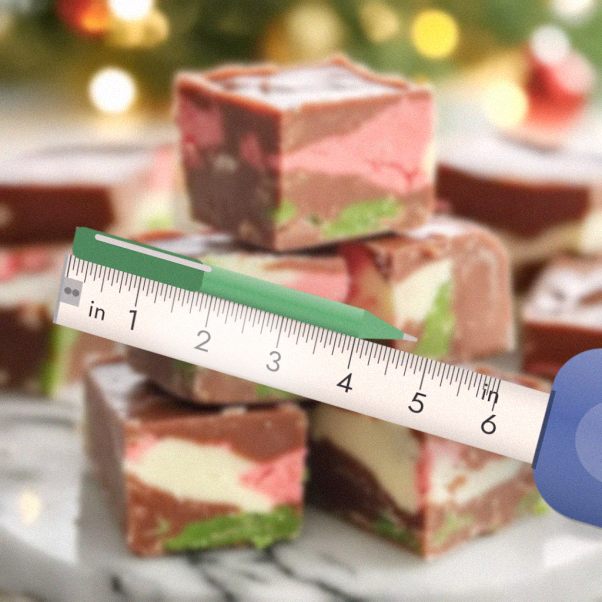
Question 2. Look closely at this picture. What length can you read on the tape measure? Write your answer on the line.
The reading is 4.8125 in
